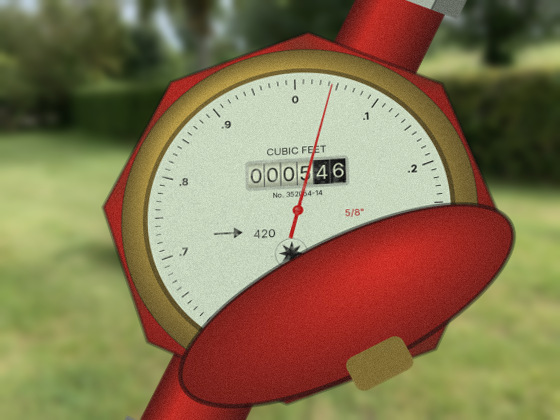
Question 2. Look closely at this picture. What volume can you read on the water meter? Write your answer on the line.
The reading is 546.04 ft³
